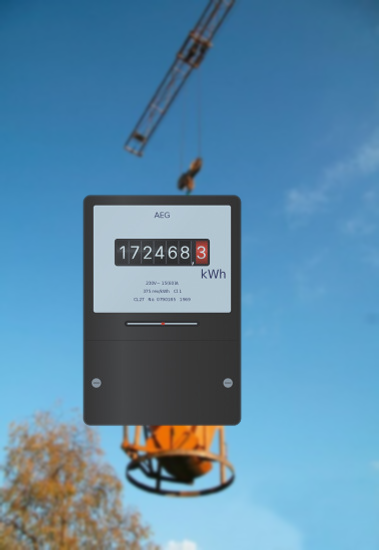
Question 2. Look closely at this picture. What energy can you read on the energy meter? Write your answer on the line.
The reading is 172468.3 kWh
